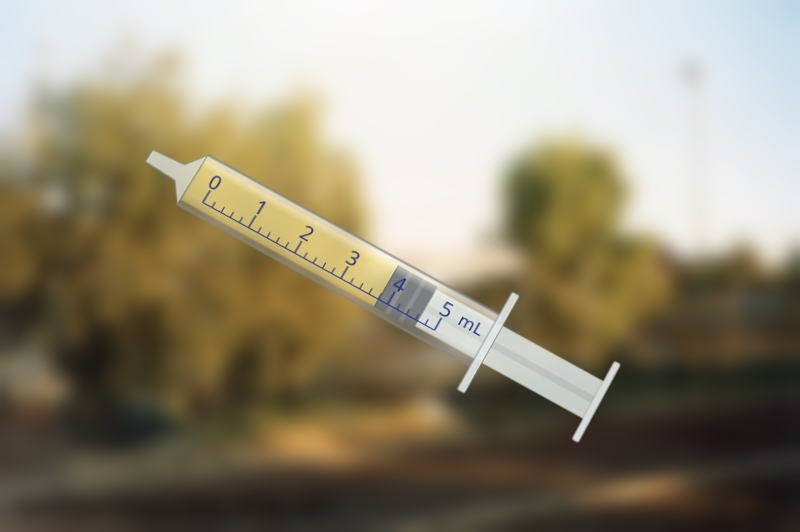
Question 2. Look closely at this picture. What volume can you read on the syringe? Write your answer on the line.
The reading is 3.8 mL
